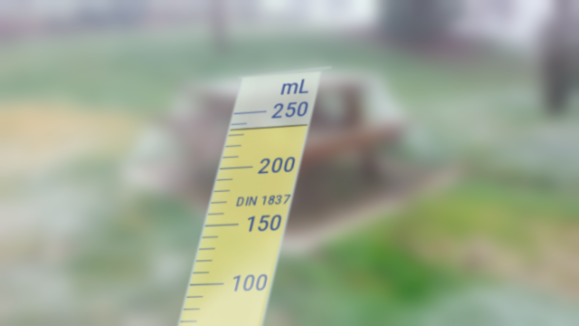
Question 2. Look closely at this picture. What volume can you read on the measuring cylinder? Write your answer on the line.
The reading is 235 mL
